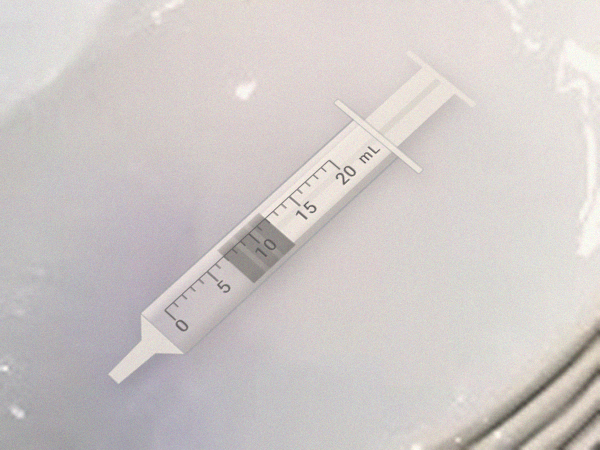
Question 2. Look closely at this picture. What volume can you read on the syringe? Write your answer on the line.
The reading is 7 mL
